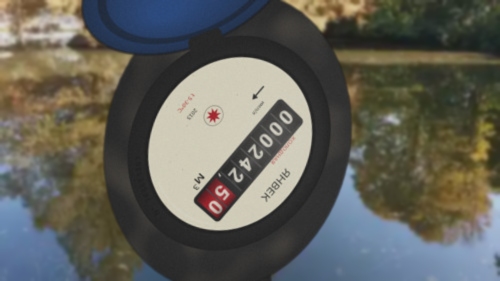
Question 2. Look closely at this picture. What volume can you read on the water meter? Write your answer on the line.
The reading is 242.50 m³
